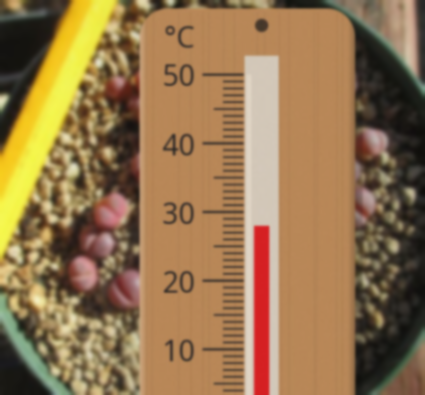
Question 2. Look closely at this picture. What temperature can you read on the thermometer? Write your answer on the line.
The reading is 28 °C
